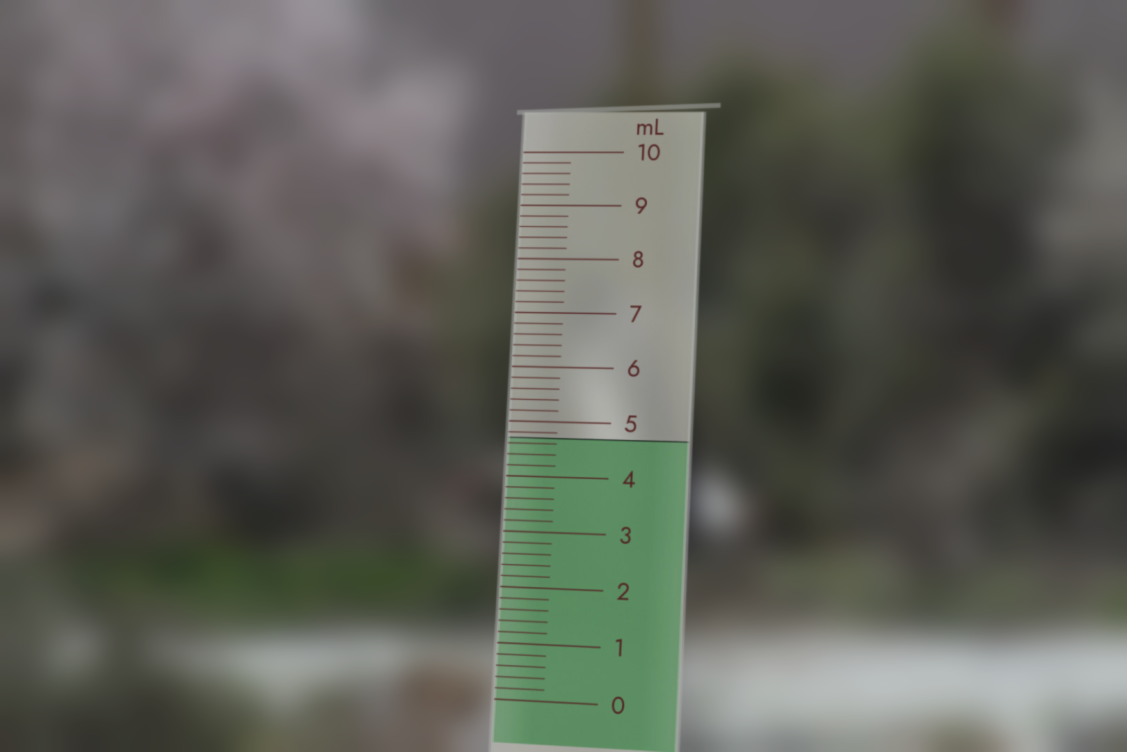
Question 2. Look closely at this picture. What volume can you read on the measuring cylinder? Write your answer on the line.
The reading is 4.7 mL
